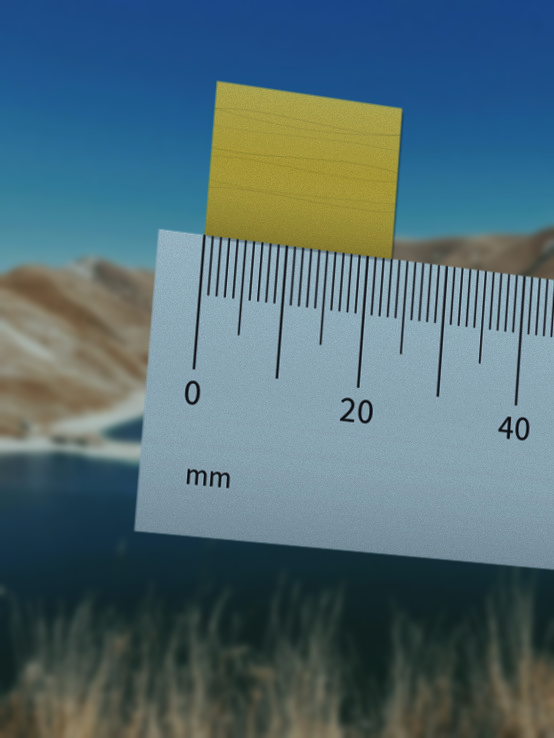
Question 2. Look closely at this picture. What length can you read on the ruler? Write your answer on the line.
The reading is 23 mm
